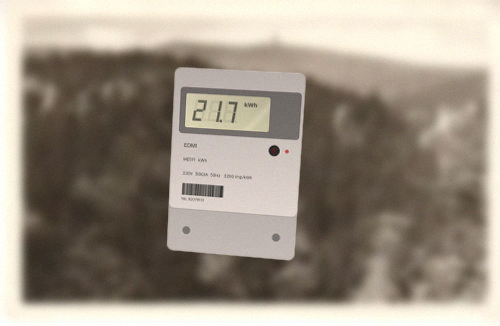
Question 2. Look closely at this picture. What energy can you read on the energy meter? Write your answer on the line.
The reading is 21.7 kWh
